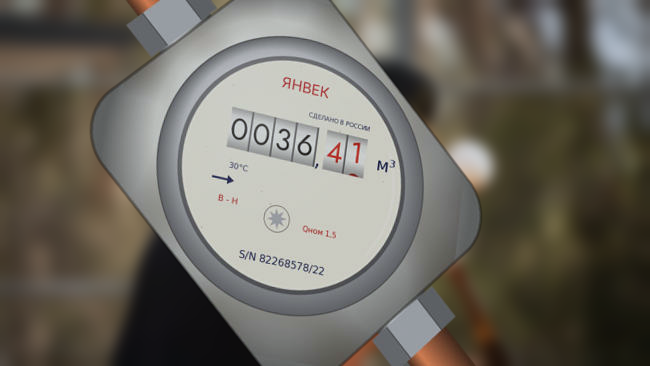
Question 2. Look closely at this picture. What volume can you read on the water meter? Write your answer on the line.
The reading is 36.41 m³
